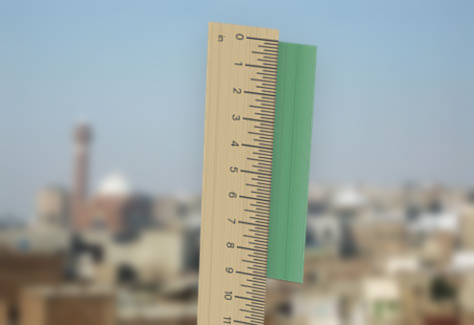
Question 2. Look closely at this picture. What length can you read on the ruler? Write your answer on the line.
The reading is 9 in
